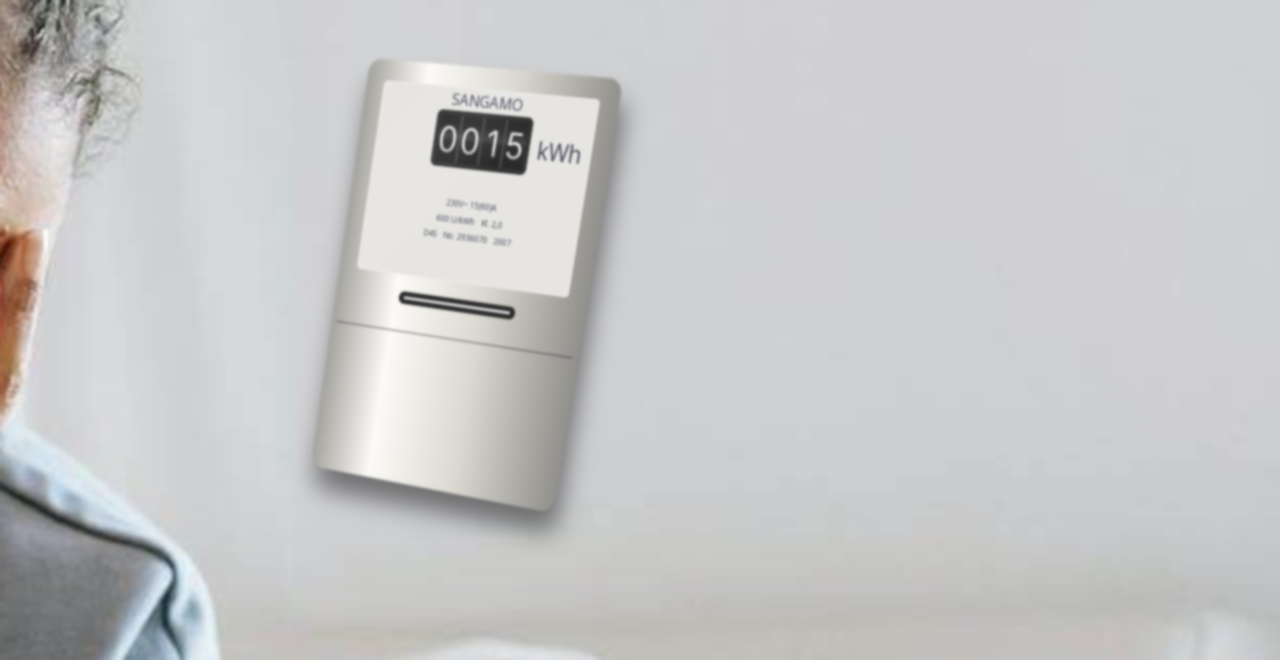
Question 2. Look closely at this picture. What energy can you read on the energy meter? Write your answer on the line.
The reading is 15 kWh
